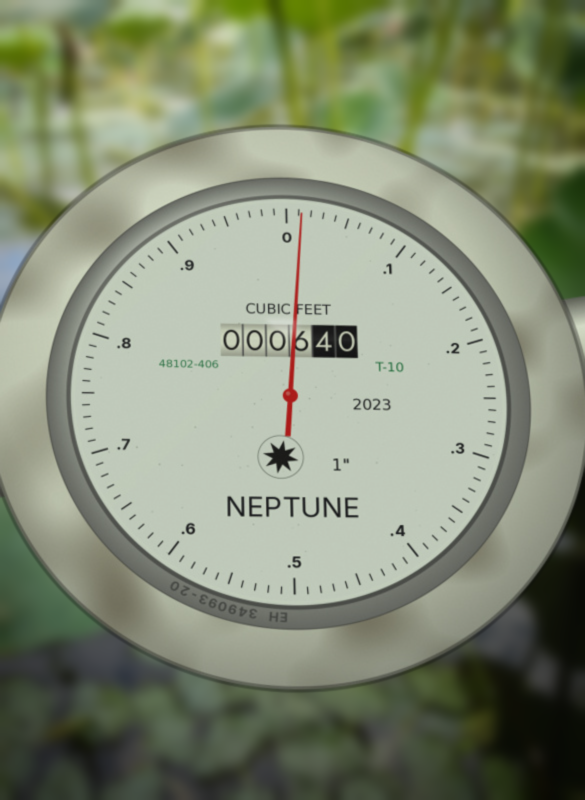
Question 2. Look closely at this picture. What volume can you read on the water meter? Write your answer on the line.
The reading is 640.01 ft³
